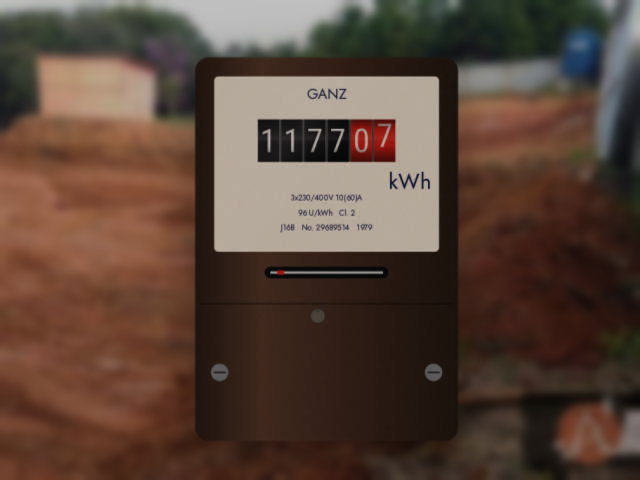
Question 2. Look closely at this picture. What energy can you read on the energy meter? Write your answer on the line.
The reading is 1177.07 kWh
